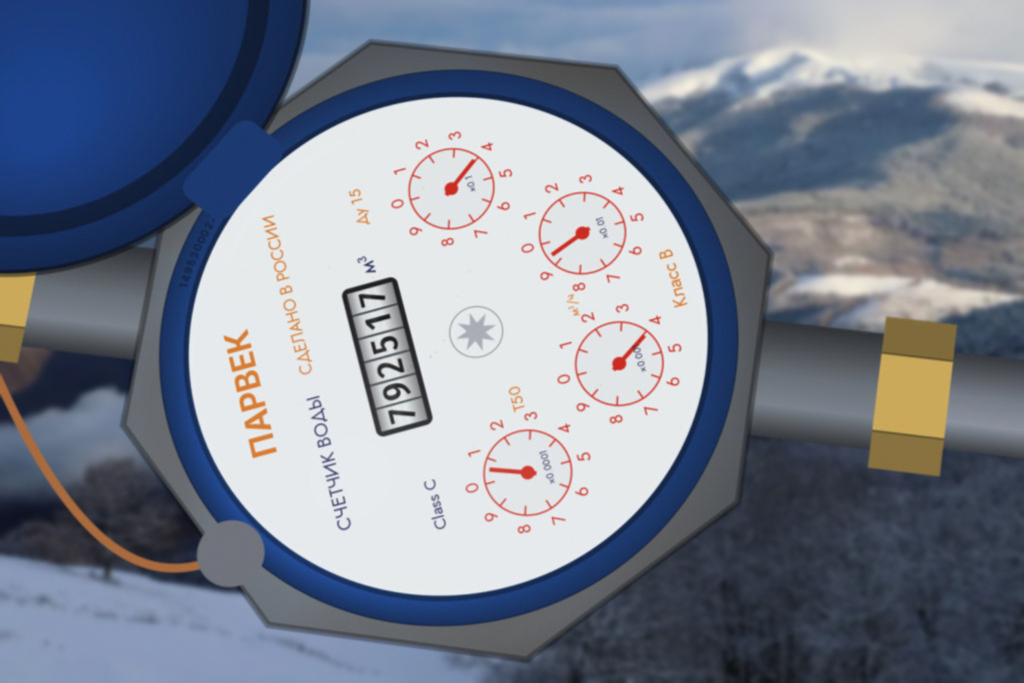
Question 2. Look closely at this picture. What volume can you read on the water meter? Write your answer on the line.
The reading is 792517.3940 m³
